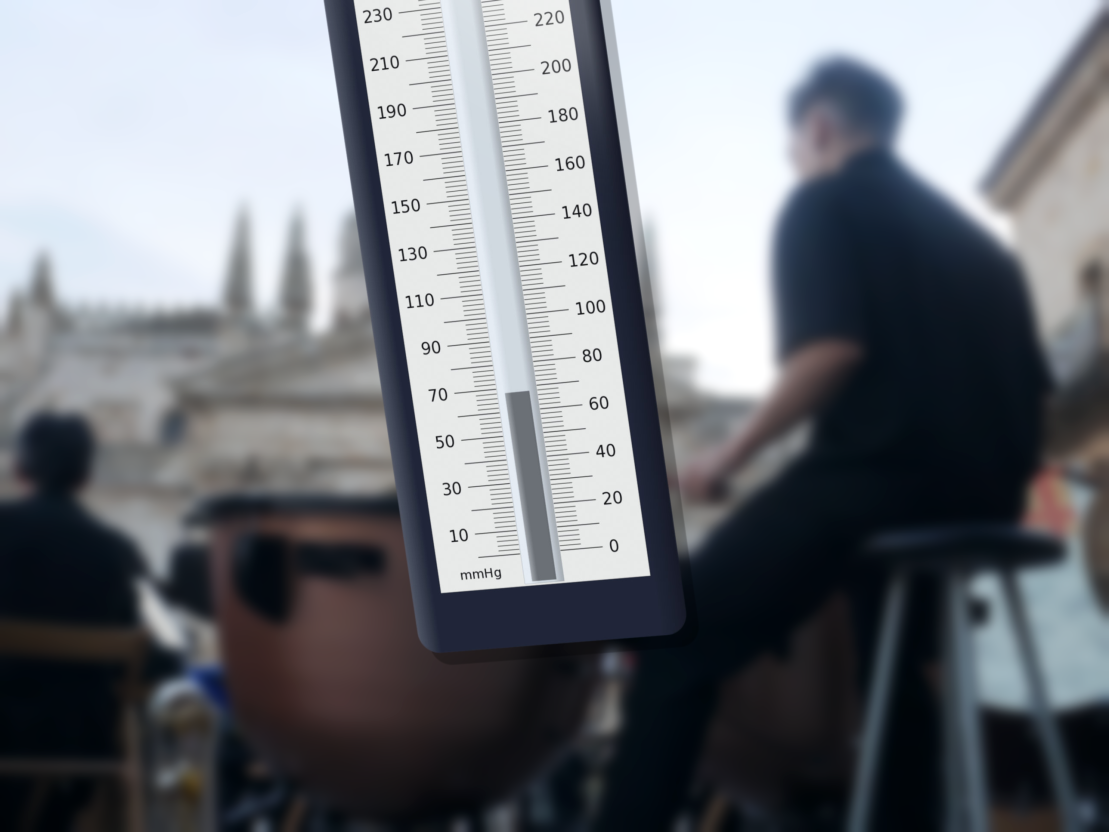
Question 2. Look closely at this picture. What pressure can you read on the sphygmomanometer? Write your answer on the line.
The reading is 68 mmHg
